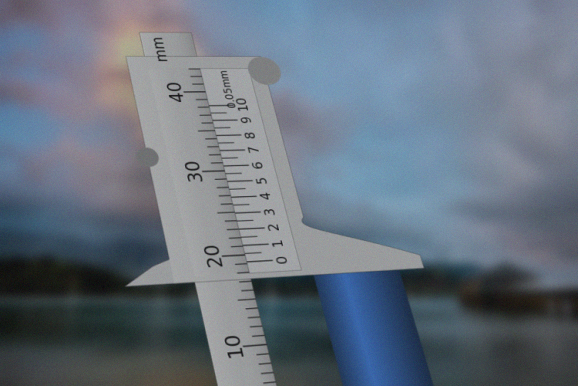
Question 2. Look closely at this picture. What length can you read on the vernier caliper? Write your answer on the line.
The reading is 19.2 mm
